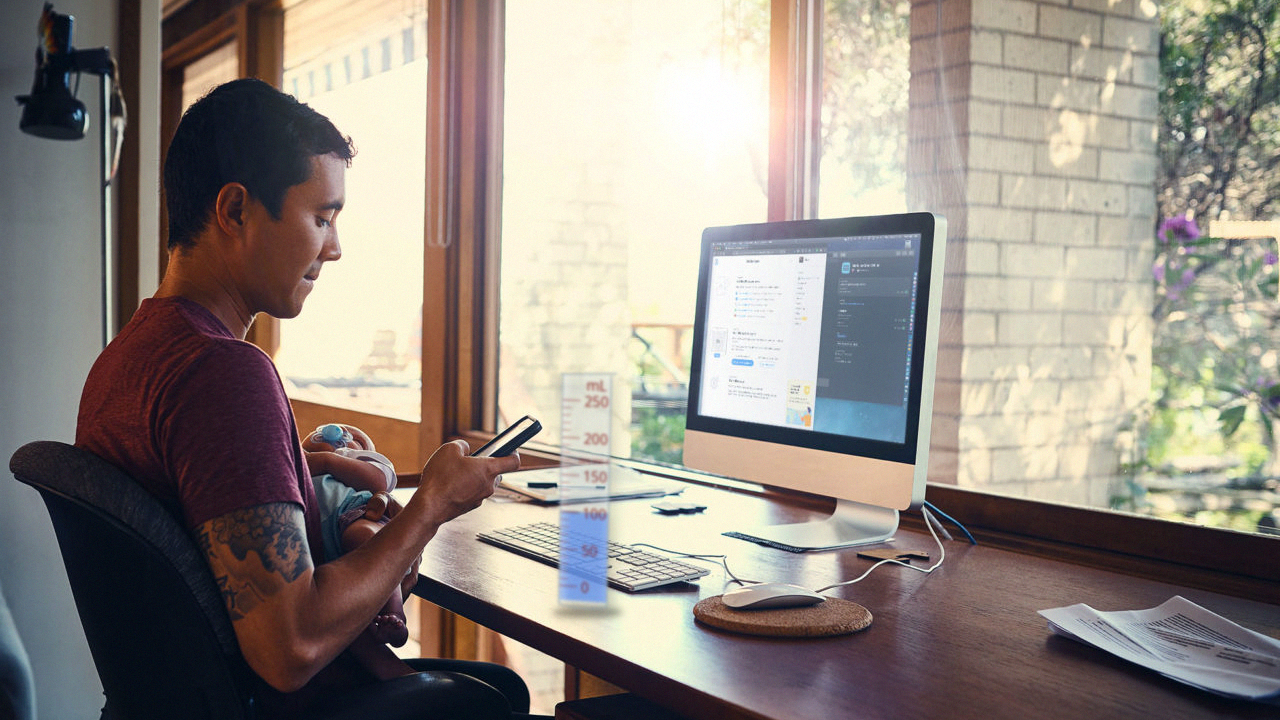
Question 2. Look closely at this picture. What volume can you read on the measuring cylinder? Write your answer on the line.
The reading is 100 mL
